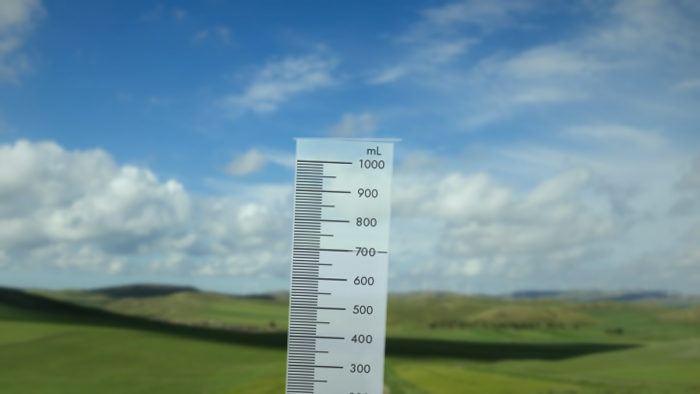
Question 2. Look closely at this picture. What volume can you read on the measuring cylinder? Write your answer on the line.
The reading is 700 mL
